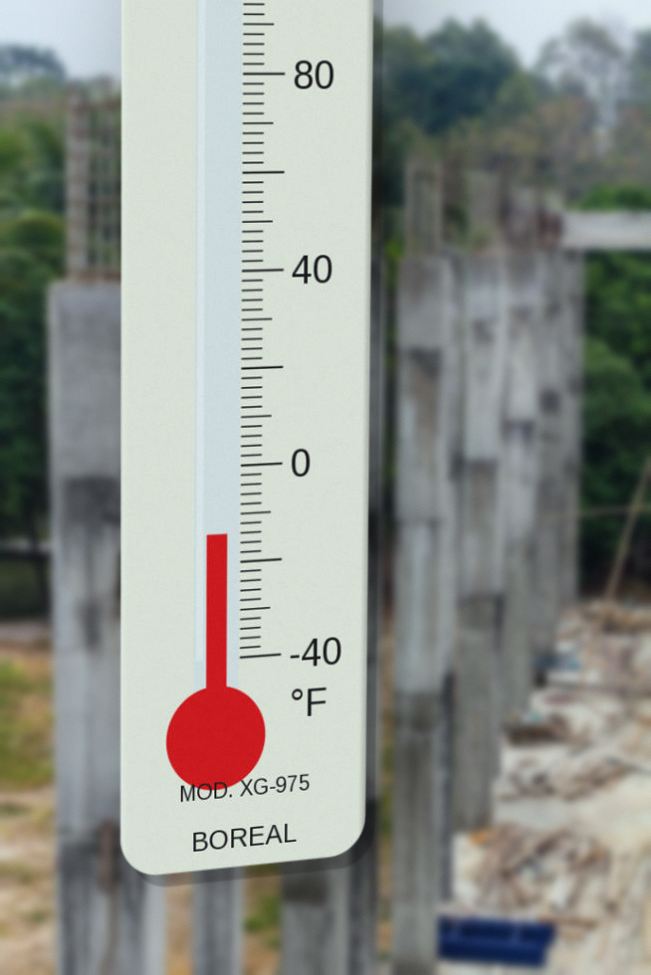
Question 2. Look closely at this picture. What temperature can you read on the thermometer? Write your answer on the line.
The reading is -14 °F
